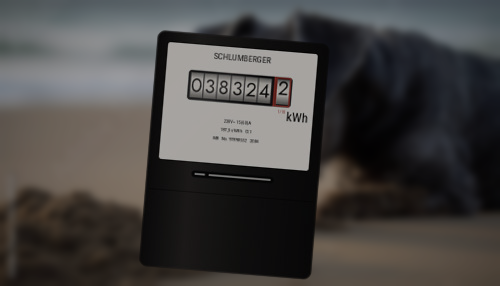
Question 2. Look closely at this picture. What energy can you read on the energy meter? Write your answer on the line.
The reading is 38324.2 kWh
